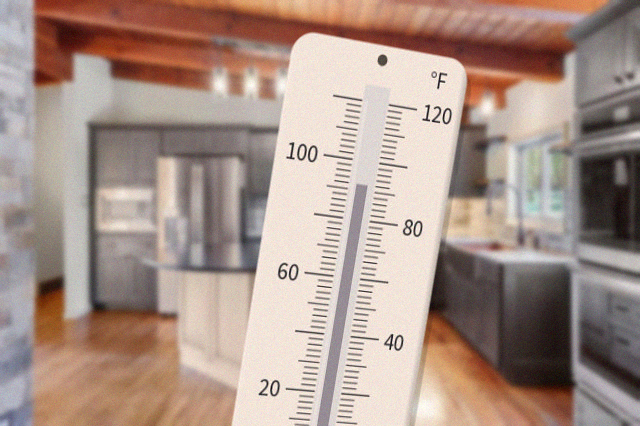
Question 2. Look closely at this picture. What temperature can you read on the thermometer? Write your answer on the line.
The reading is 92 °F
